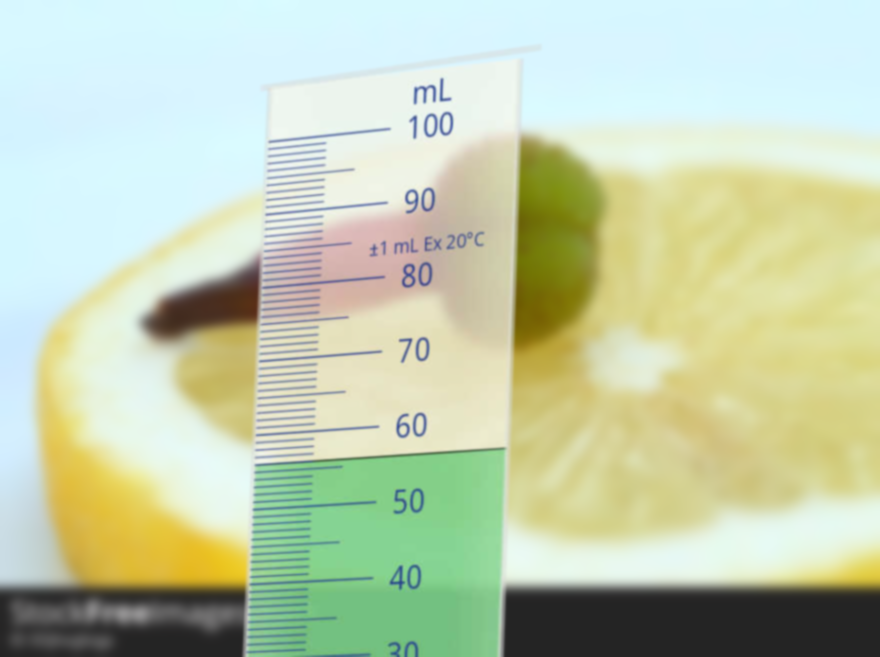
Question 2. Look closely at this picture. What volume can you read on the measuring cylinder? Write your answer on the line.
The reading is 56 mL
